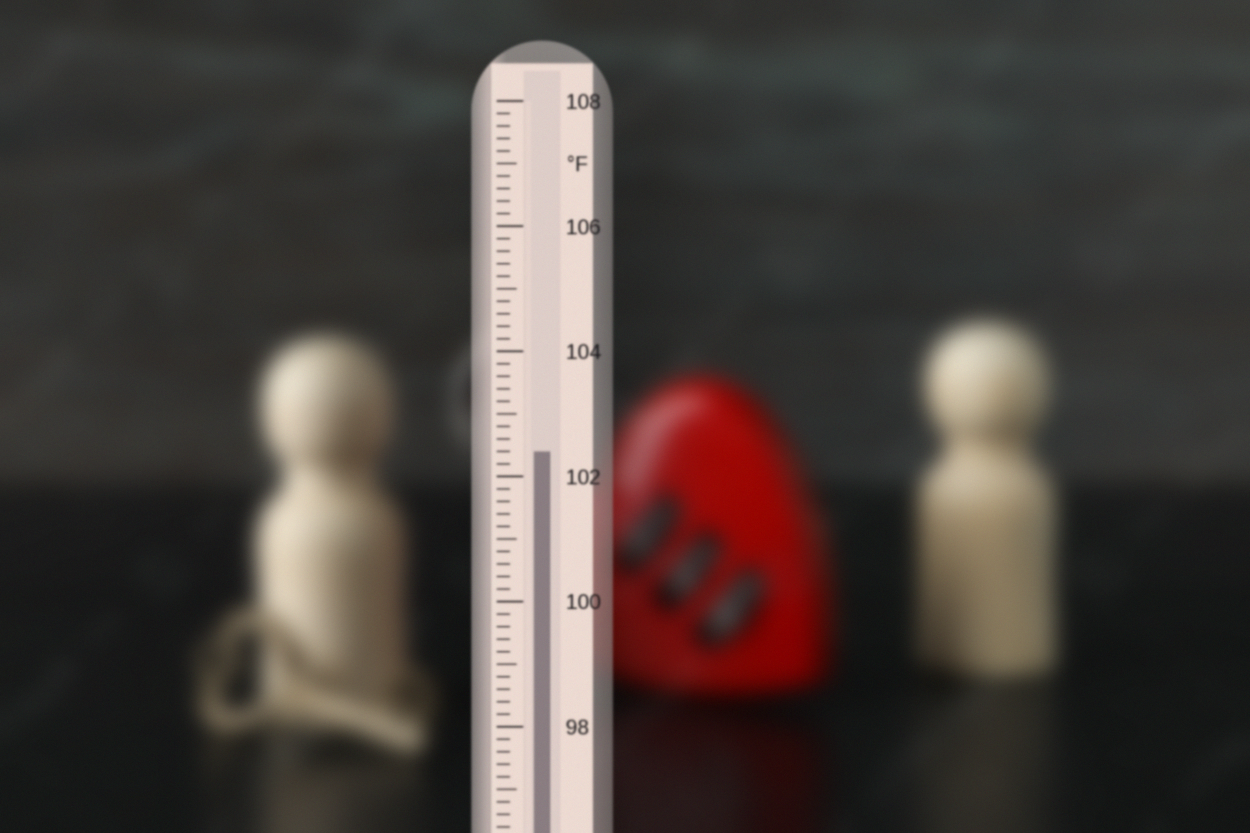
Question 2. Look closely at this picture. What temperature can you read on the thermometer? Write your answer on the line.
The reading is 102.4 °F
